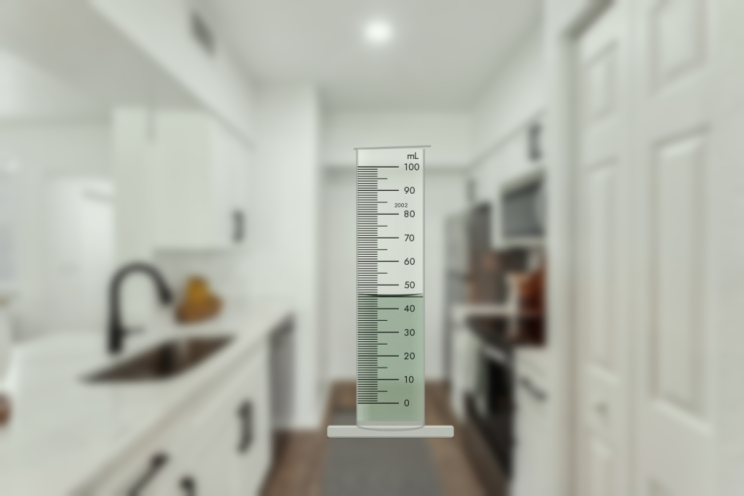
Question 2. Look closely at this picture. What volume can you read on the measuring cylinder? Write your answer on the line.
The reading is 45 mL
